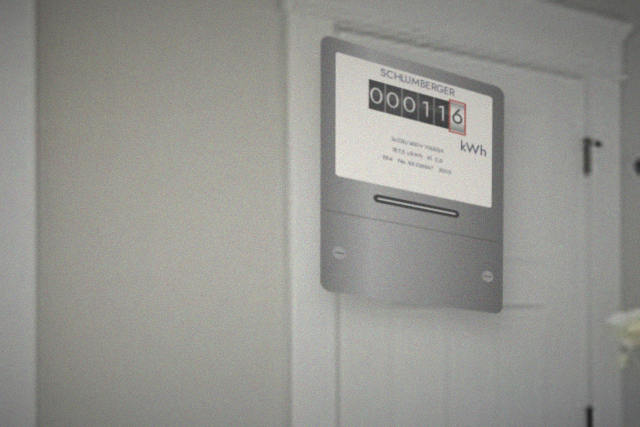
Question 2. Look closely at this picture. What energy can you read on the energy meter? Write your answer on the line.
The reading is 11.6 kWh
